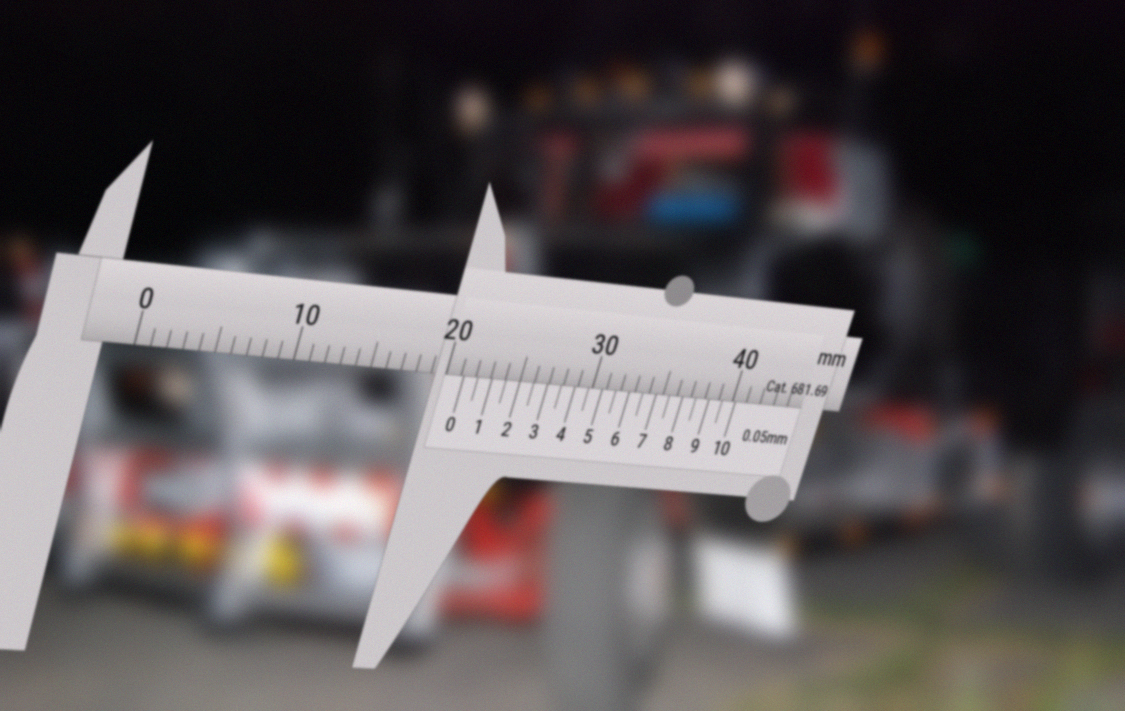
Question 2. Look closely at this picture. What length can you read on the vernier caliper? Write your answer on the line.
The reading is 21.2 mm
